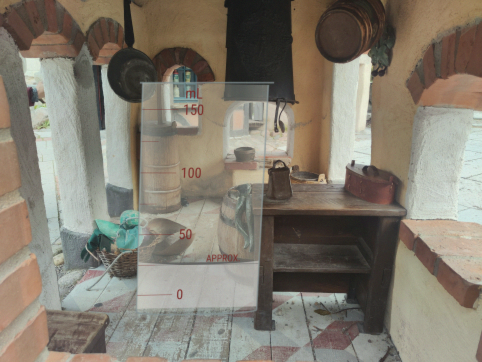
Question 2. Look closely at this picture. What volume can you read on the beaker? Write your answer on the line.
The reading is 25 mL
